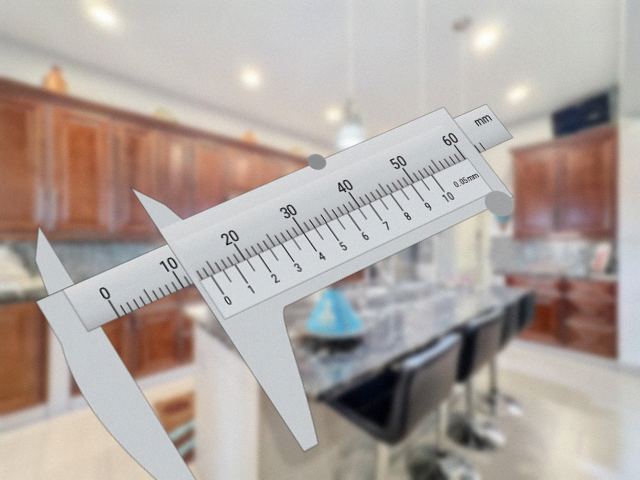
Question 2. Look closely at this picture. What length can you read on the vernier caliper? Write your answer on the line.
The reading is 14.4 mm
